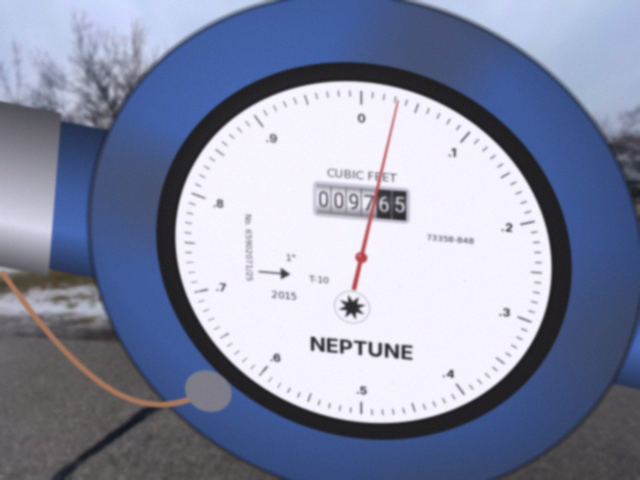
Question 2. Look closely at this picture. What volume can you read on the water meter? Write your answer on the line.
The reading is 9765.03 ft³
